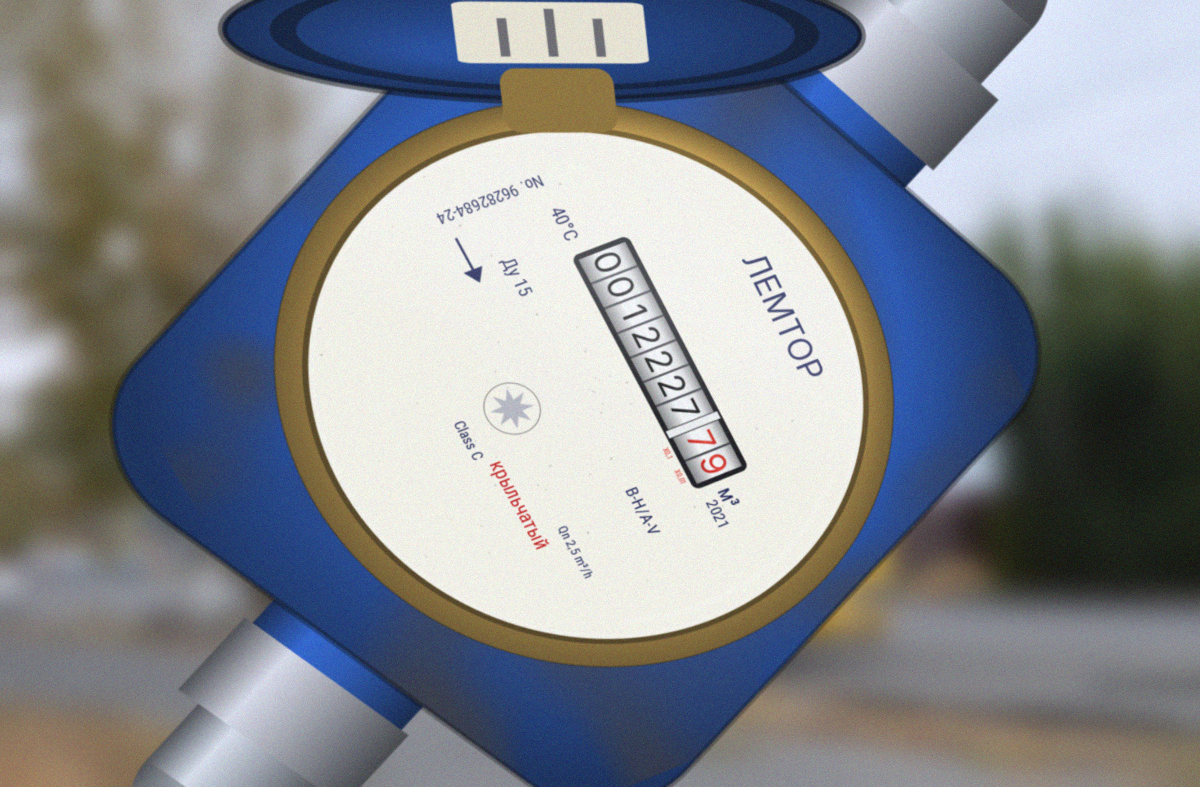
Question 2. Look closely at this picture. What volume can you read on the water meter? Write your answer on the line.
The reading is 12227.79 m³
